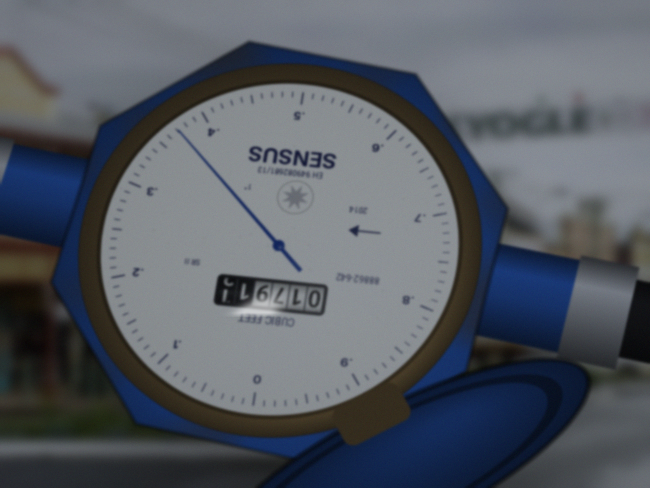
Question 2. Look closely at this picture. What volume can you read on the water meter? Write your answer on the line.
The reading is 17911.37 ft³
